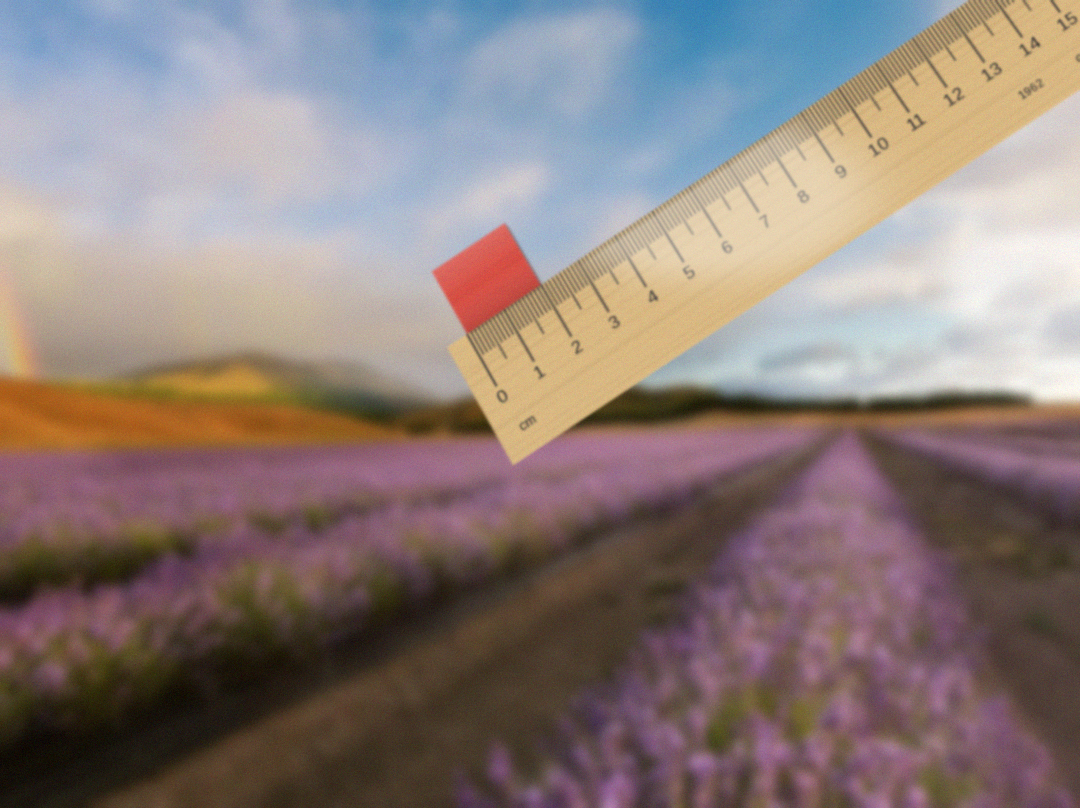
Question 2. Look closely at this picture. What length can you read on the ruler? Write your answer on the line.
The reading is 2 cm
